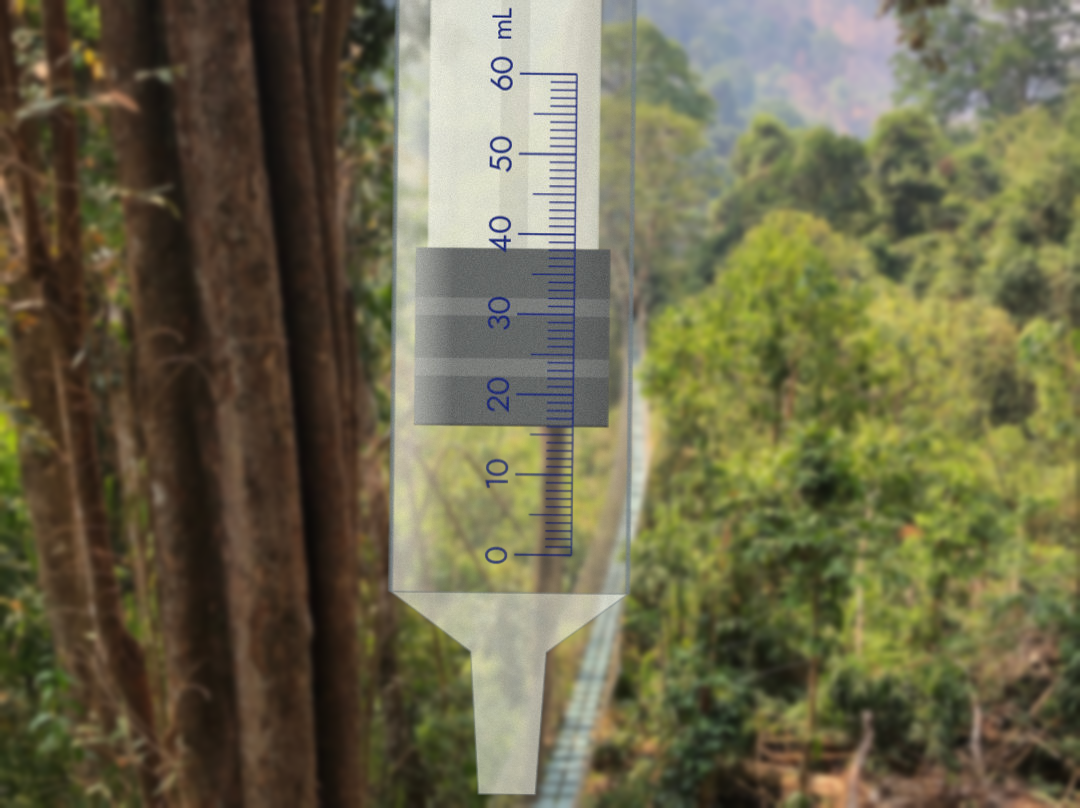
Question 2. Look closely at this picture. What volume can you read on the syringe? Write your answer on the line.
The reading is 16 mL
